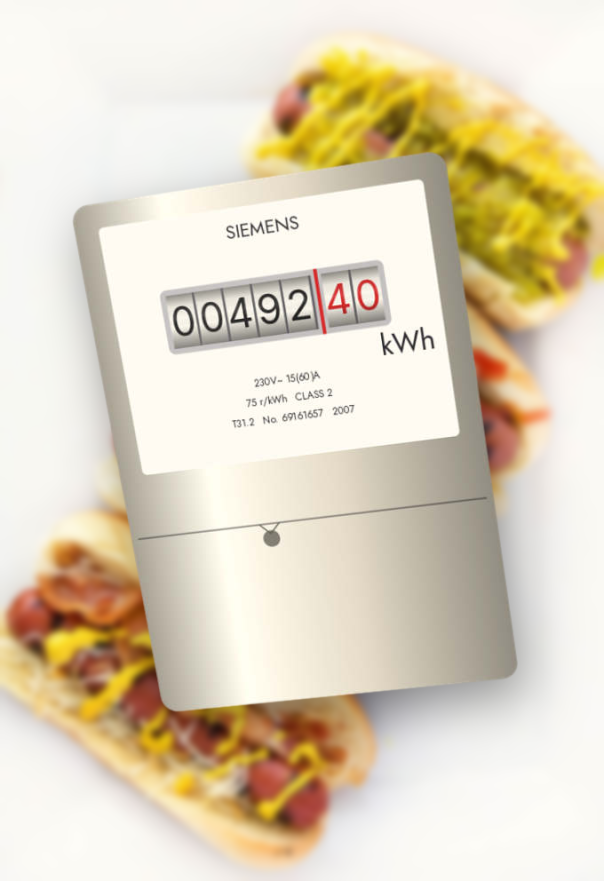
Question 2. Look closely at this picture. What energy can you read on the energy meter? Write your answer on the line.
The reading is 492.40 kWh
